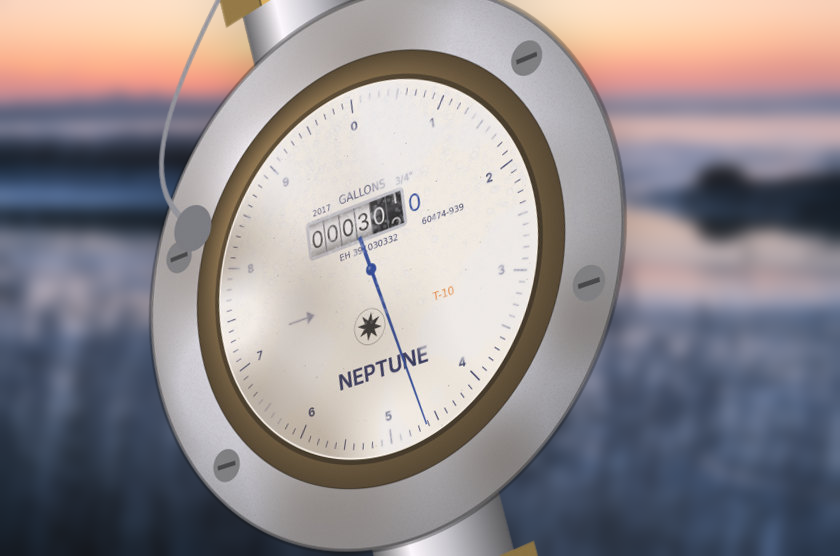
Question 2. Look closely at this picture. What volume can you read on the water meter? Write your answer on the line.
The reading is 3014.6 gal
